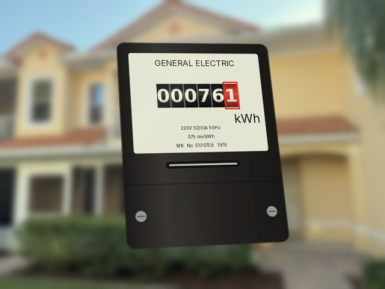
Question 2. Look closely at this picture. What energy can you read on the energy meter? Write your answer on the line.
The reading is 76.1 kWh
